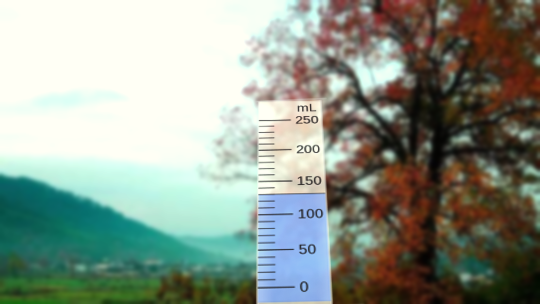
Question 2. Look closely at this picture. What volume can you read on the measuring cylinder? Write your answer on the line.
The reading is 130 mL
